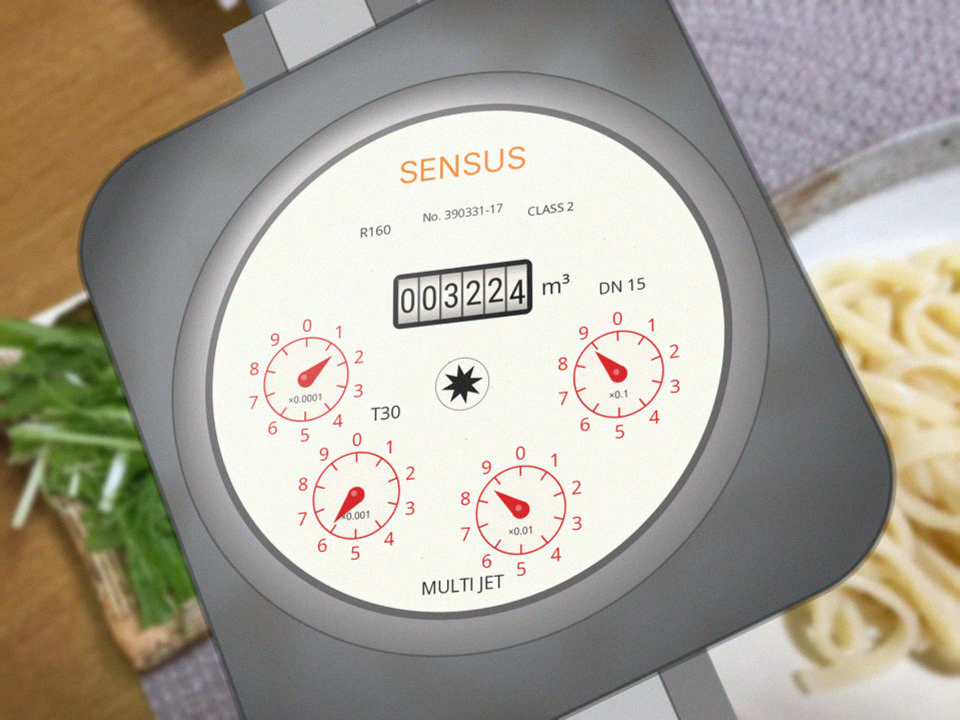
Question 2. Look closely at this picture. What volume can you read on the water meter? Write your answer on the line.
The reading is 3223.8861 m³
